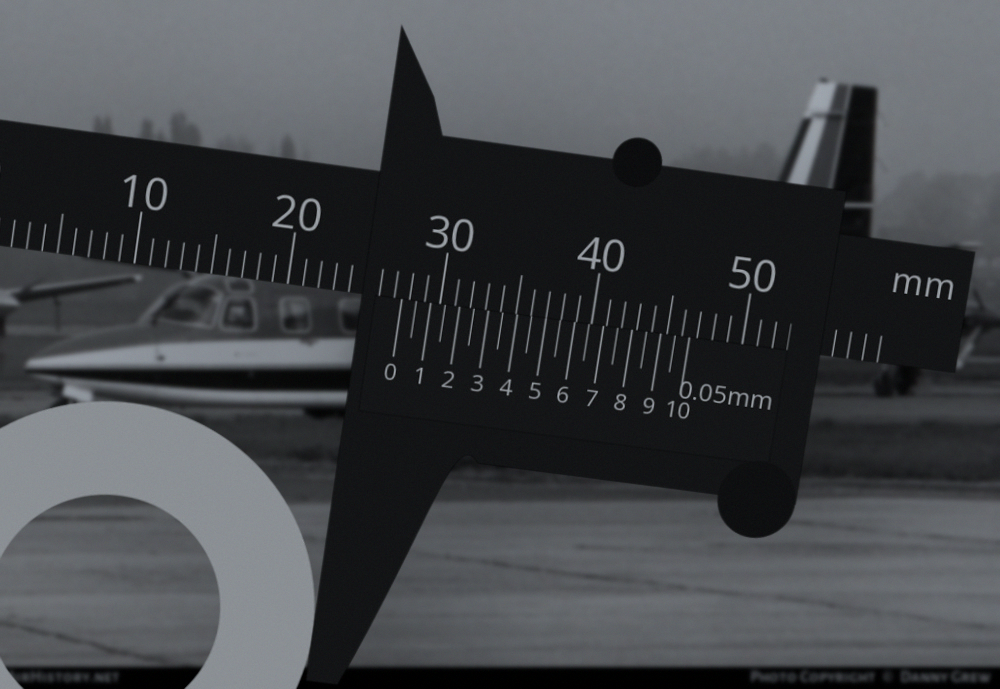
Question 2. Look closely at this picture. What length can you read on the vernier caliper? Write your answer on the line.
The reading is 27.5 mm
